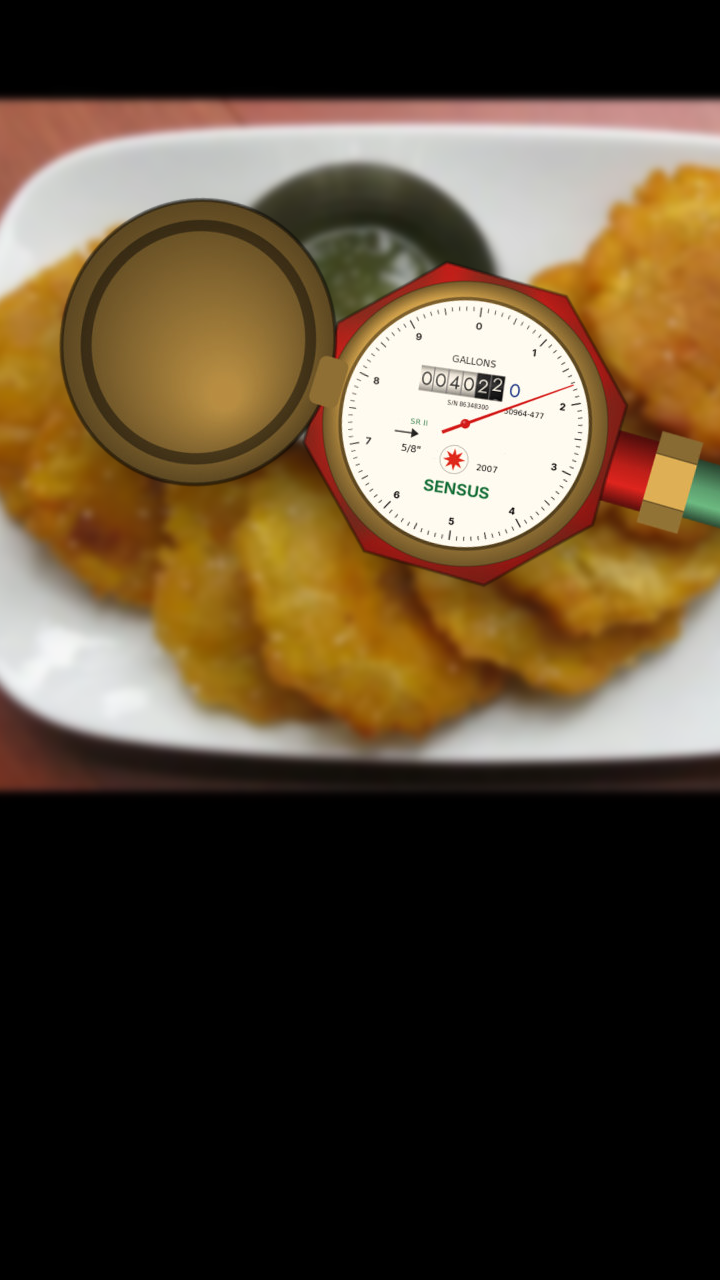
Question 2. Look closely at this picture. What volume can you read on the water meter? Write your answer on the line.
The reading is 40221.7 gal
